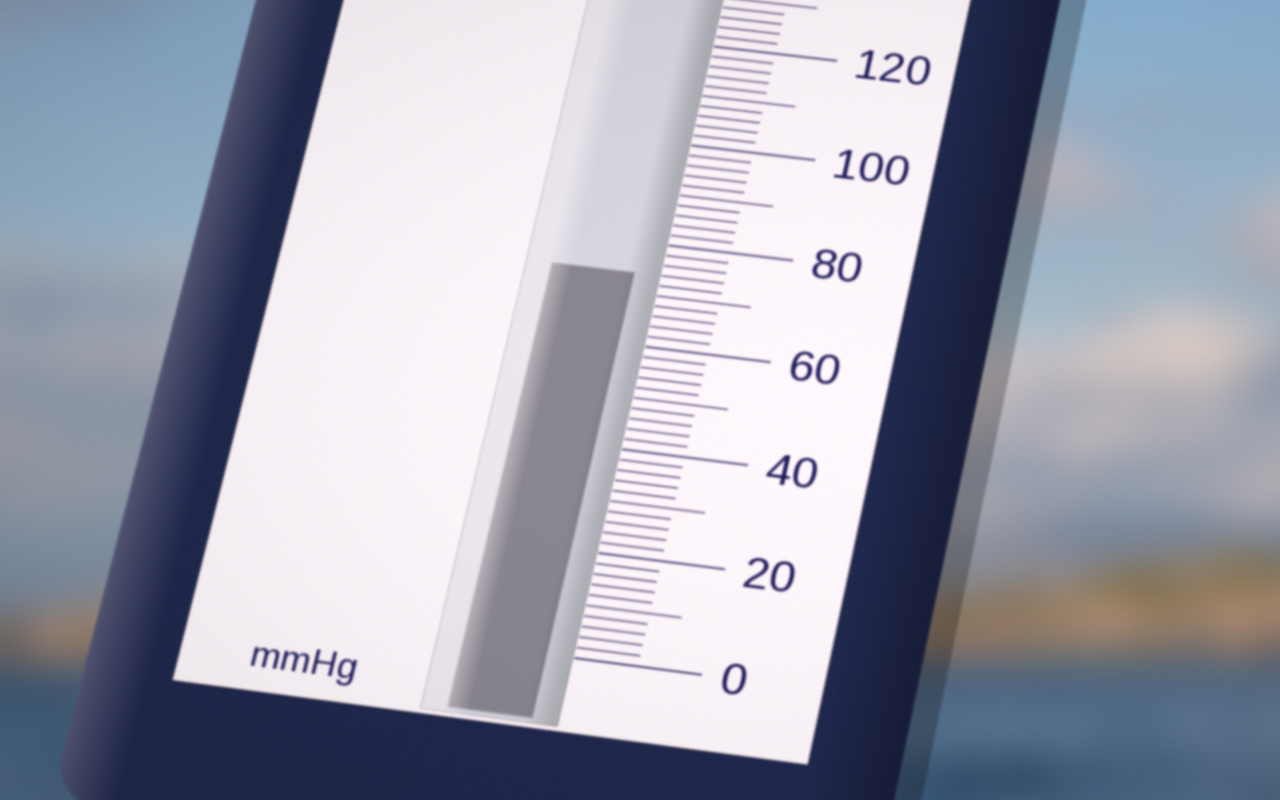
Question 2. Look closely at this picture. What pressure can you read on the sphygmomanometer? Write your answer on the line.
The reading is 74 mmHg
